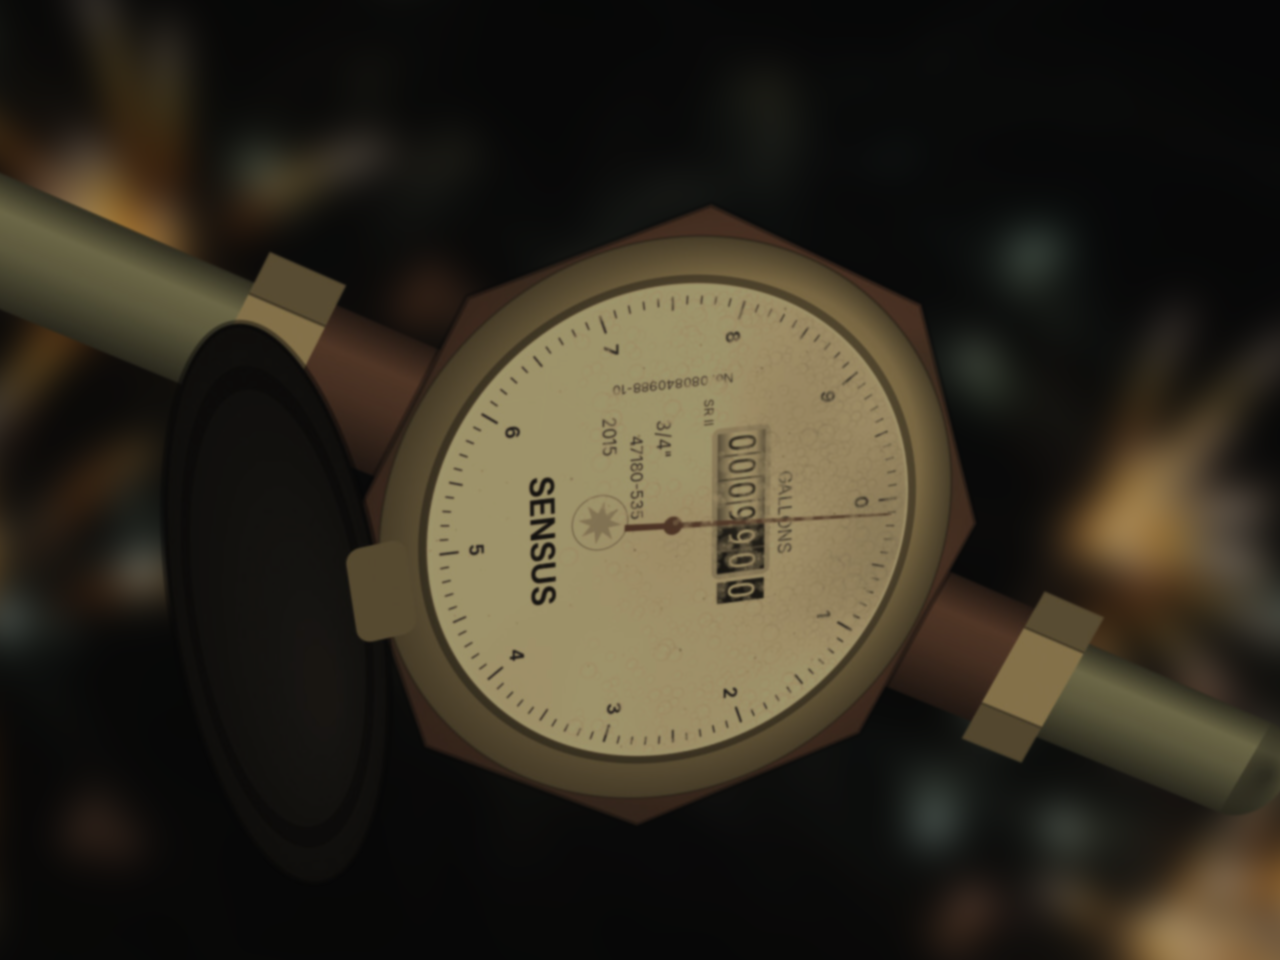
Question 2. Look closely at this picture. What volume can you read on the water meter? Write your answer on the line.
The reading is 9900.1 gal
